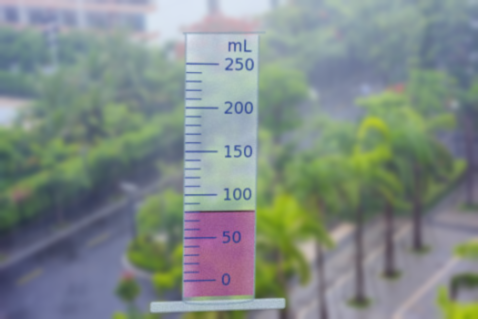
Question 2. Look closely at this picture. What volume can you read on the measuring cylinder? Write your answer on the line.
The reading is 80 mL
